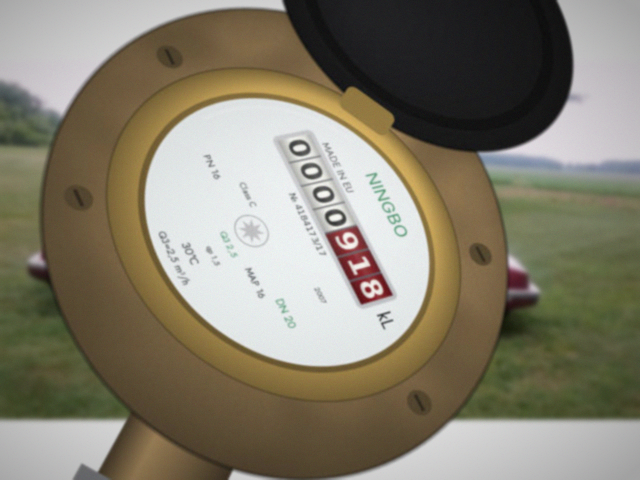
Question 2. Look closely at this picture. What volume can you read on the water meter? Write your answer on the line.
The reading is 0.918 kL
